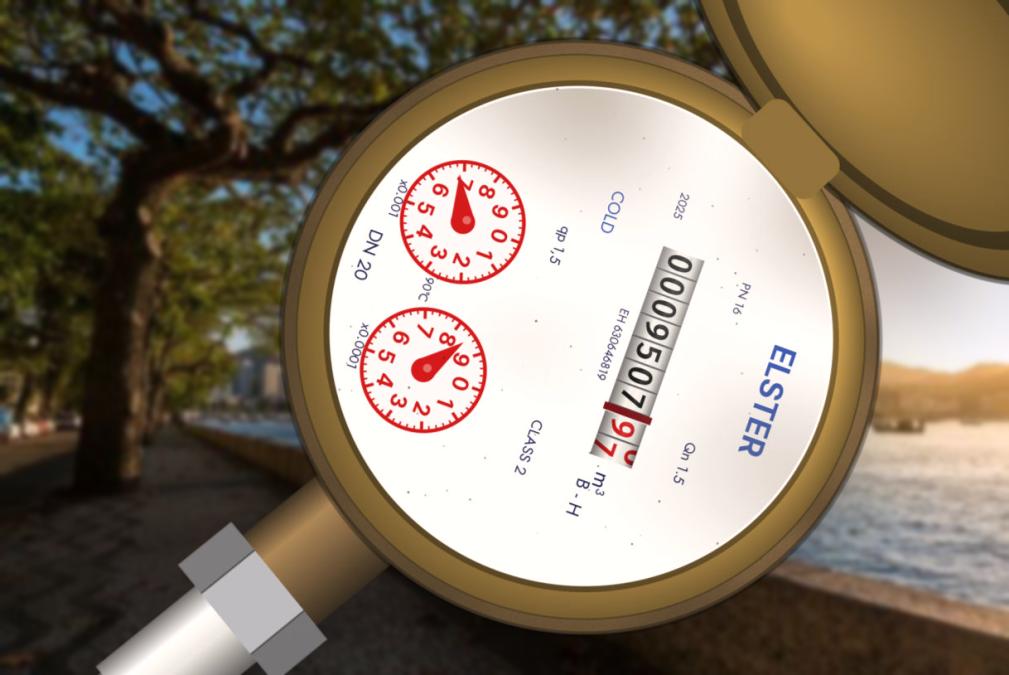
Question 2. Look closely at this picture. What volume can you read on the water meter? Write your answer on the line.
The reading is 9507.9668 m³
